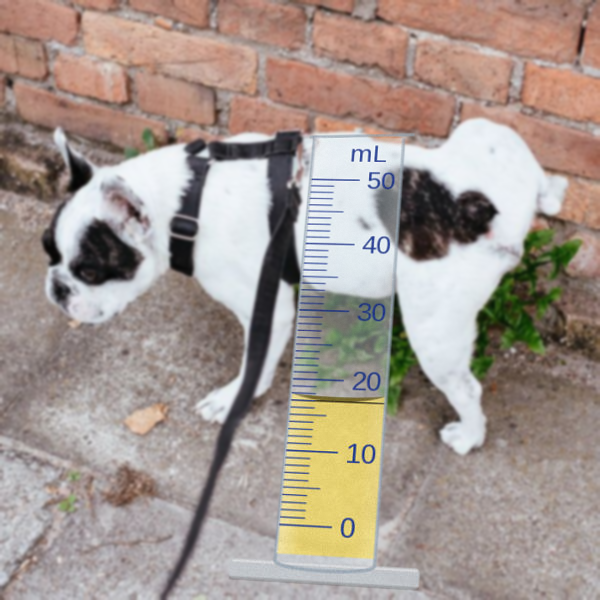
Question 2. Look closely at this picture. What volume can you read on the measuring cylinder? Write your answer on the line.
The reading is 17 mL
